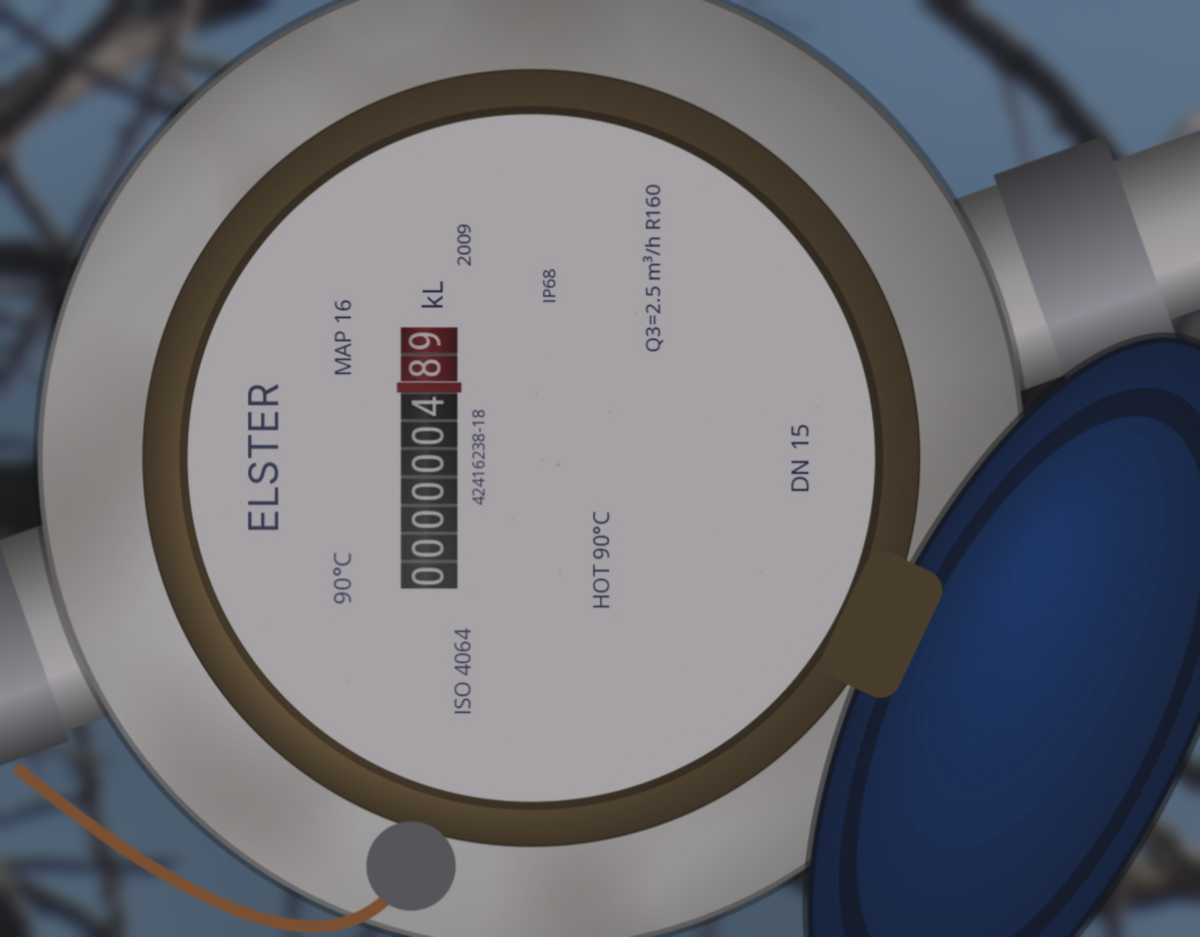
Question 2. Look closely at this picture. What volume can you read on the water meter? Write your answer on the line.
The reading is 4.89 kL
